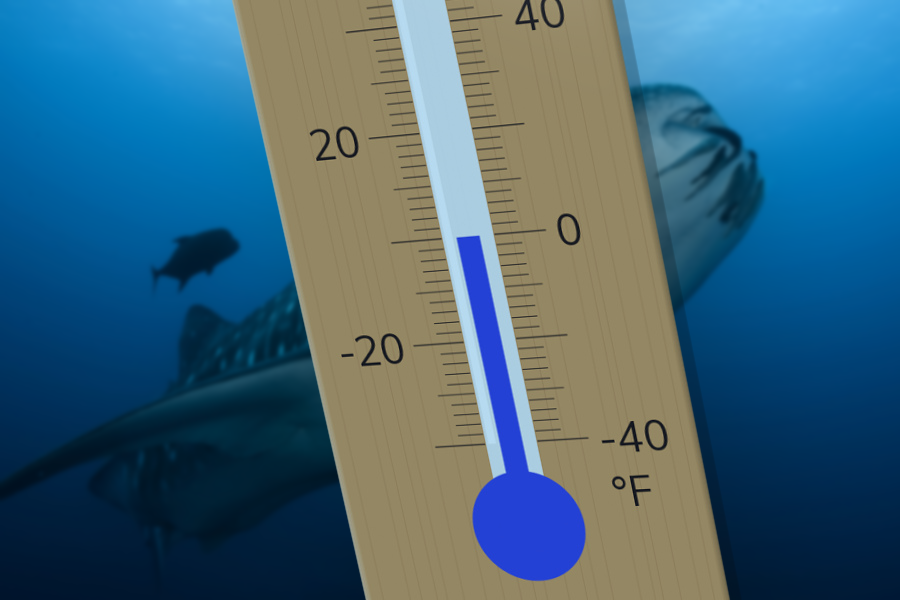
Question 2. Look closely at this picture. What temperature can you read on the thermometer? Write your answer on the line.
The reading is 0 °F
